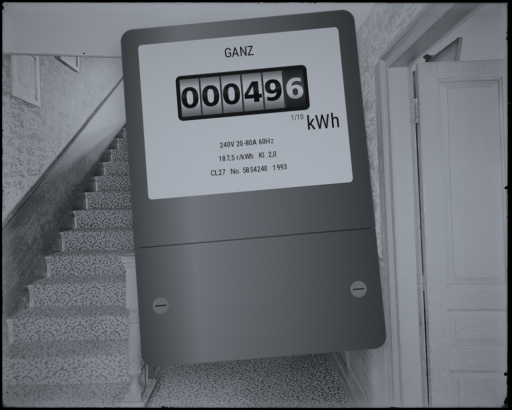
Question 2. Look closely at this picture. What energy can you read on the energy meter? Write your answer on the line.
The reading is 49.6 kWh
